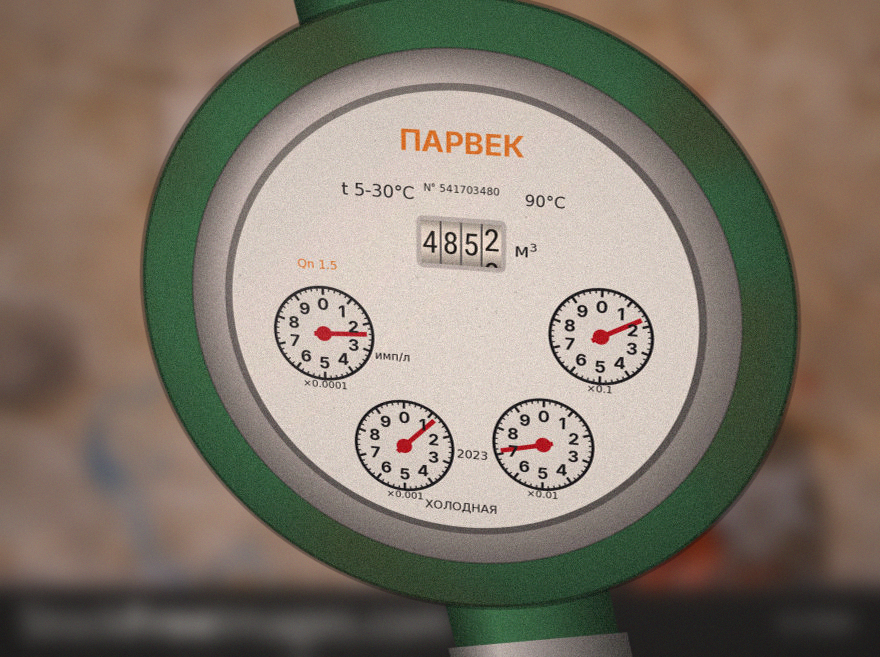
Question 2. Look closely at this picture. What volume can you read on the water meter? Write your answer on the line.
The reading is 4852.1712 m³
